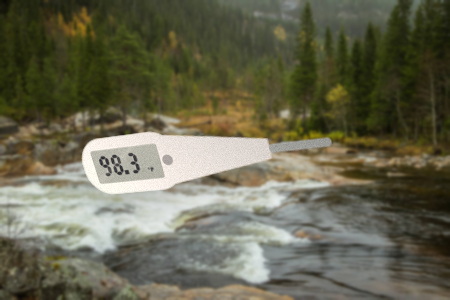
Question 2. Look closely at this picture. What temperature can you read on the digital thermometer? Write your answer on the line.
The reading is 98.3 °F
